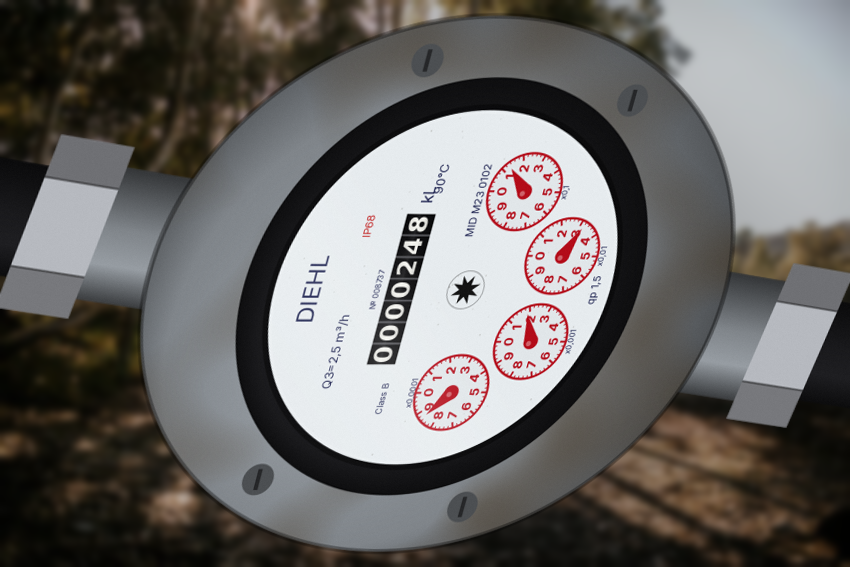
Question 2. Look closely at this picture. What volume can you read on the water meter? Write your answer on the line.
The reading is 248.1318 kL
